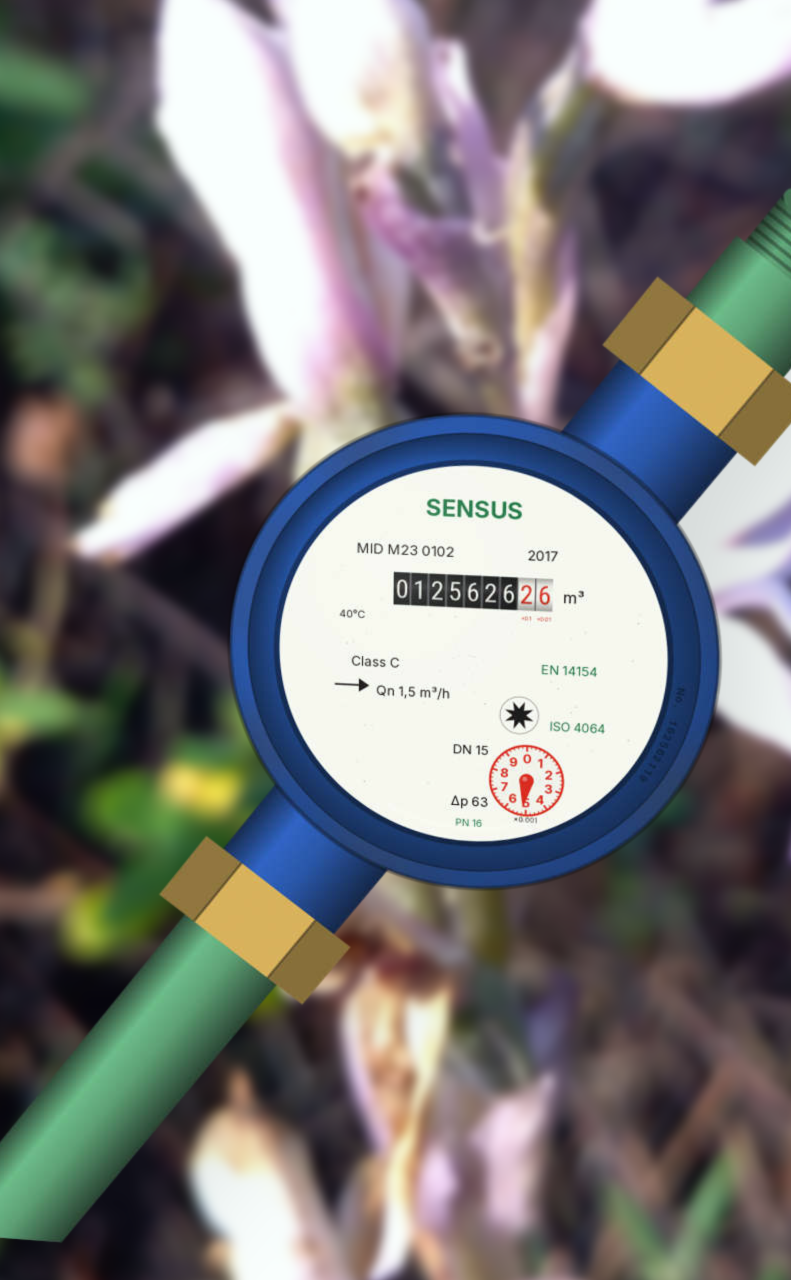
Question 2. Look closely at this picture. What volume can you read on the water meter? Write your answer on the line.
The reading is 125626.265 m³
